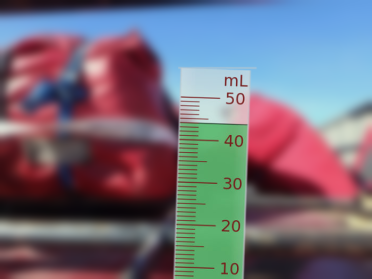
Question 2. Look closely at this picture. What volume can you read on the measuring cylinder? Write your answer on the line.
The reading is 44 mL
